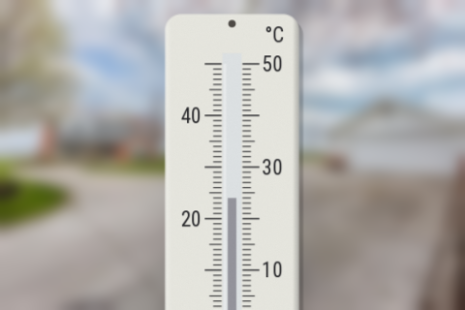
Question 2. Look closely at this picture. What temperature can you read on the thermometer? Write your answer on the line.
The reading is 24 °C
